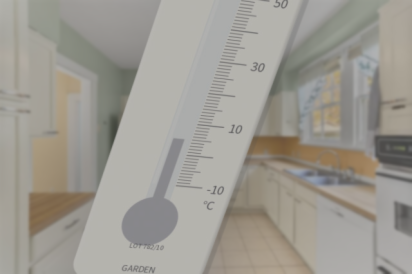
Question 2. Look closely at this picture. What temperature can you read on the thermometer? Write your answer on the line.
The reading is 5 °C
